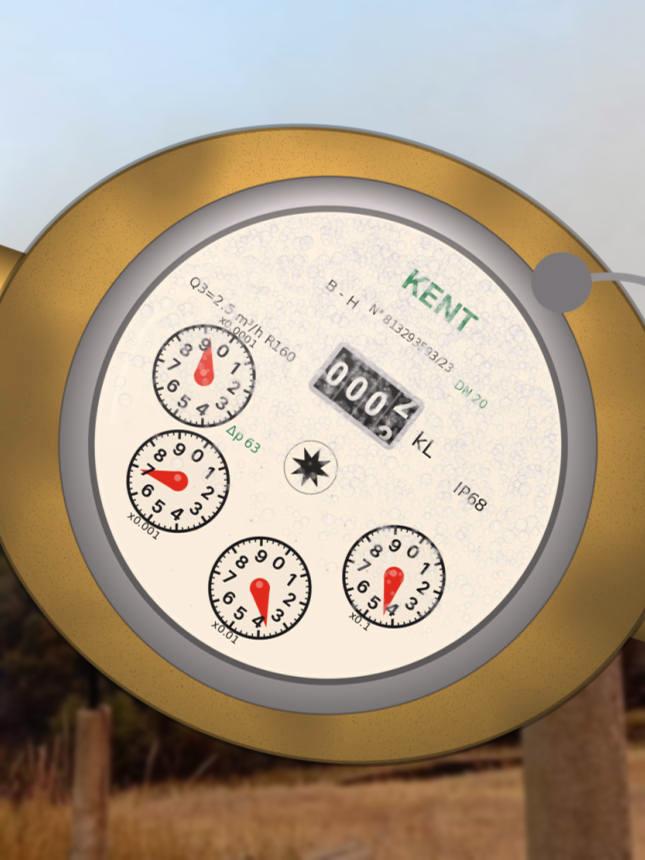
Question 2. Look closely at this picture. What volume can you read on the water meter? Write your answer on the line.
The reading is 2.4369 kL
